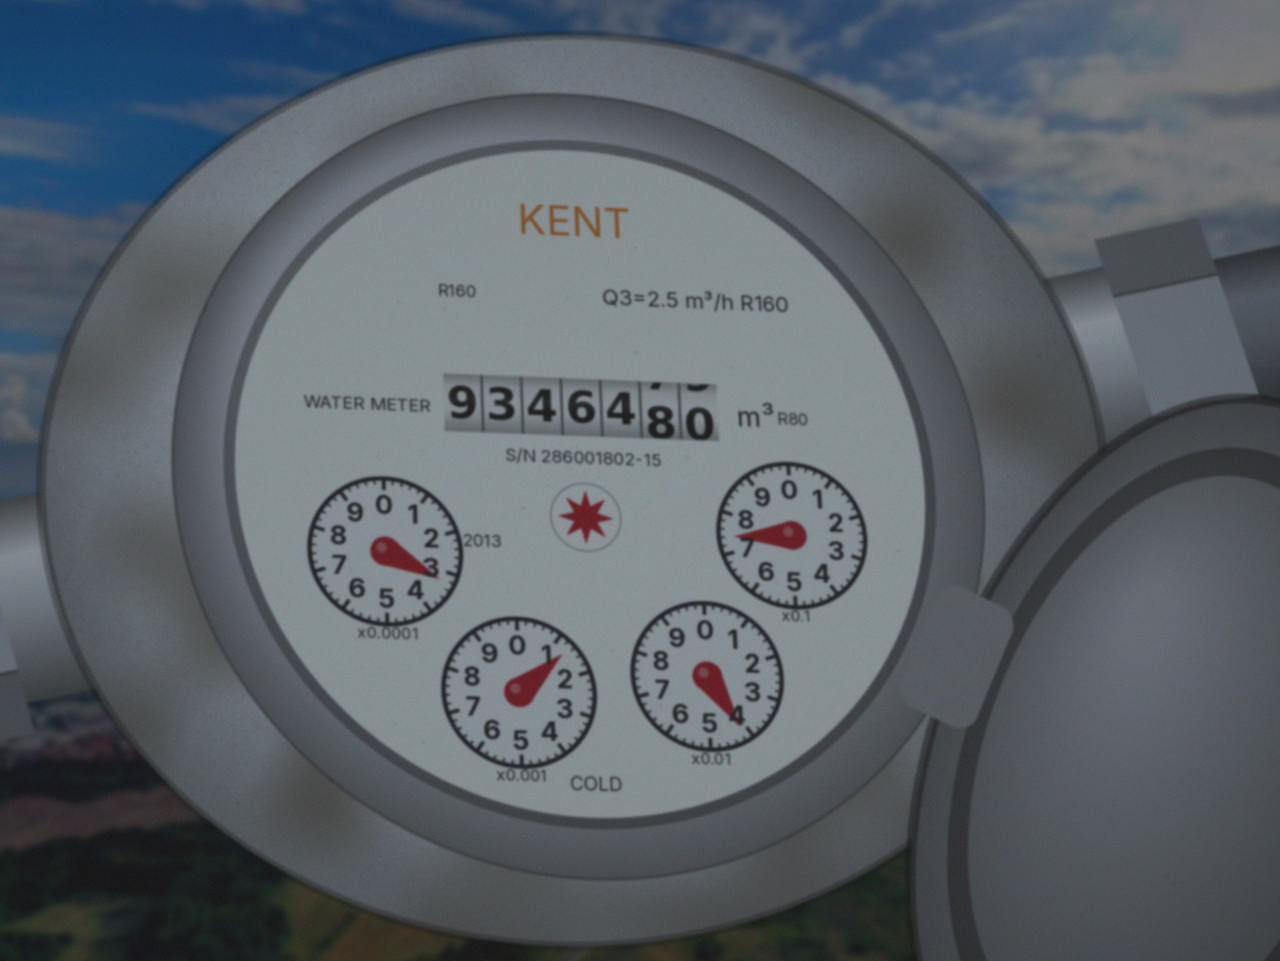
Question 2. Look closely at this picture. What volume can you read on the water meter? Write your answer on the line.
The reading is 9346479.7413 m³
